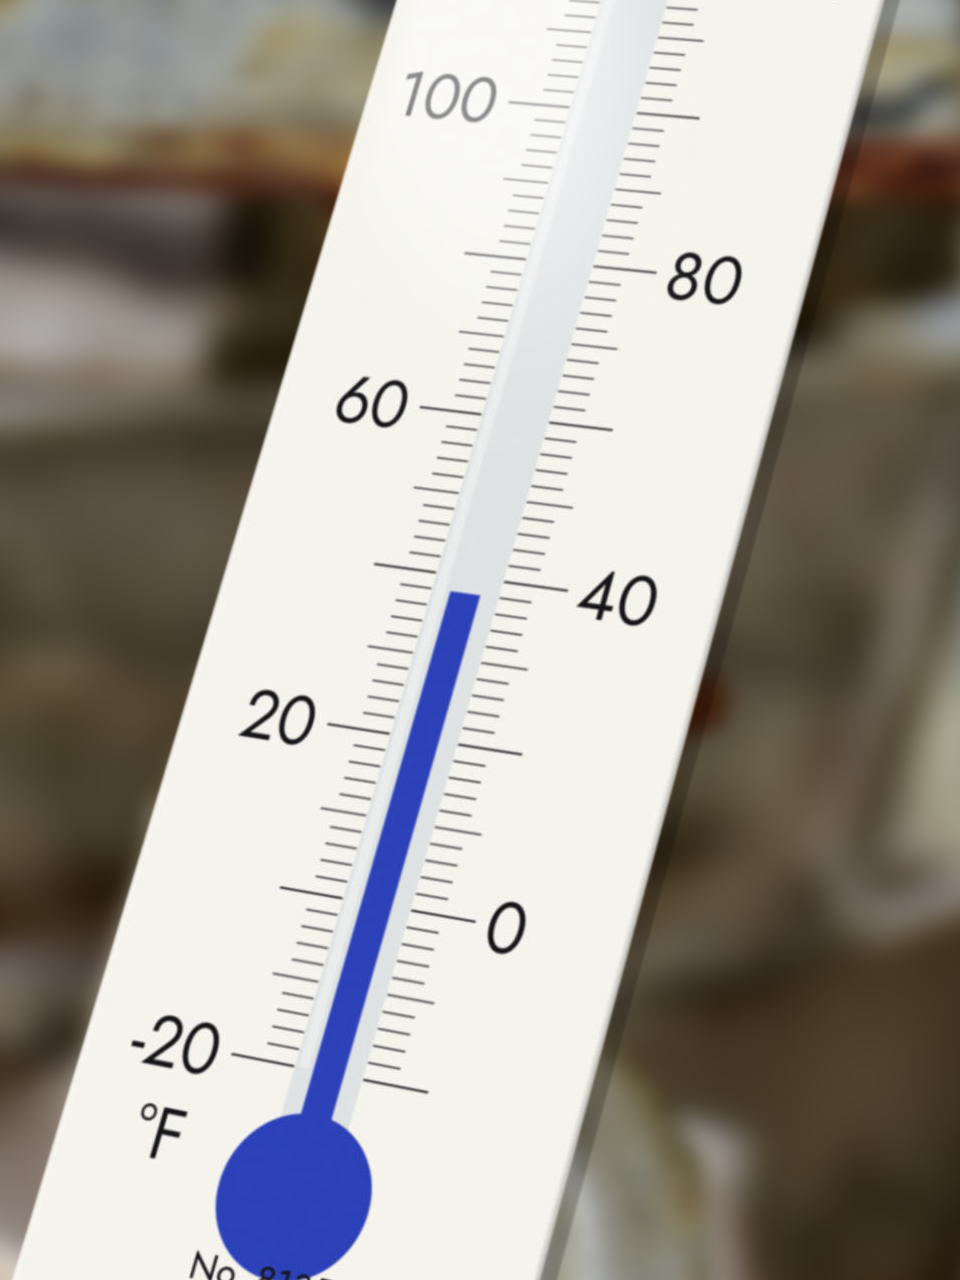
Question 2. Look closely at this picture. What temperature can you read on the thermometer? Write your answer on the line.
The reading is 38 °F
